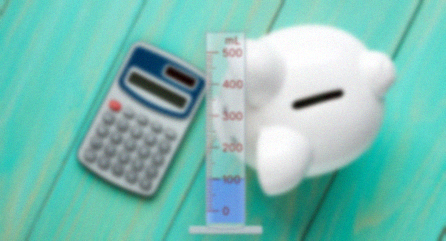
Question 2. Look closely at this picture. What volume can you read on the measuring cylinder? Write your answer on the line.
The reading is 100 mL
